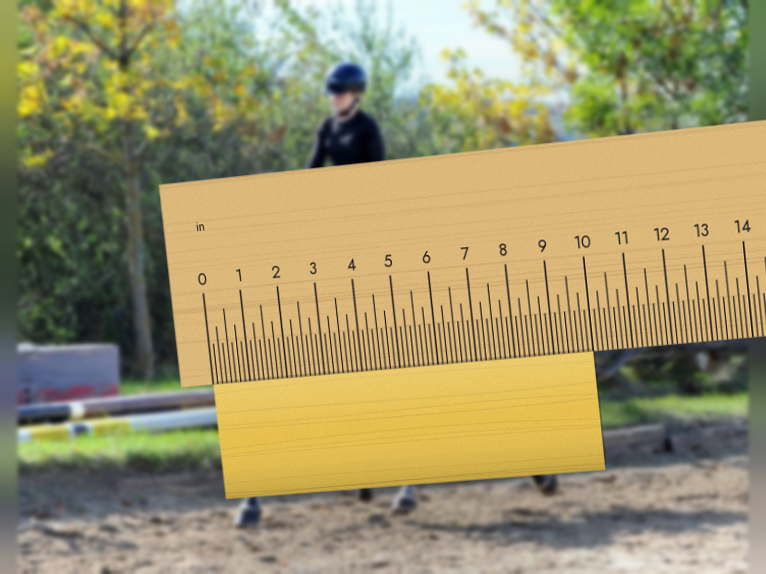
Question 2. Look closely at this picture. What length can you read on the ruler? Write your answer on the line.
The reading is 10 in
